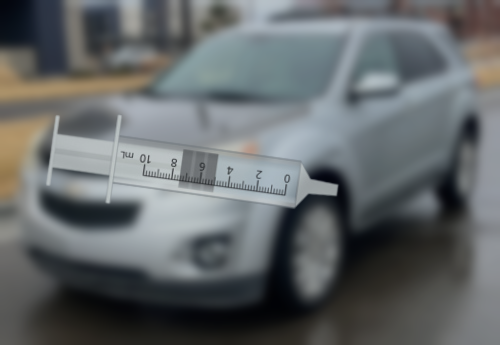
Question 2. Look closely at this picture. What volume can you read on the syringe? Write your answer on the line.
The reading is 5 mL
